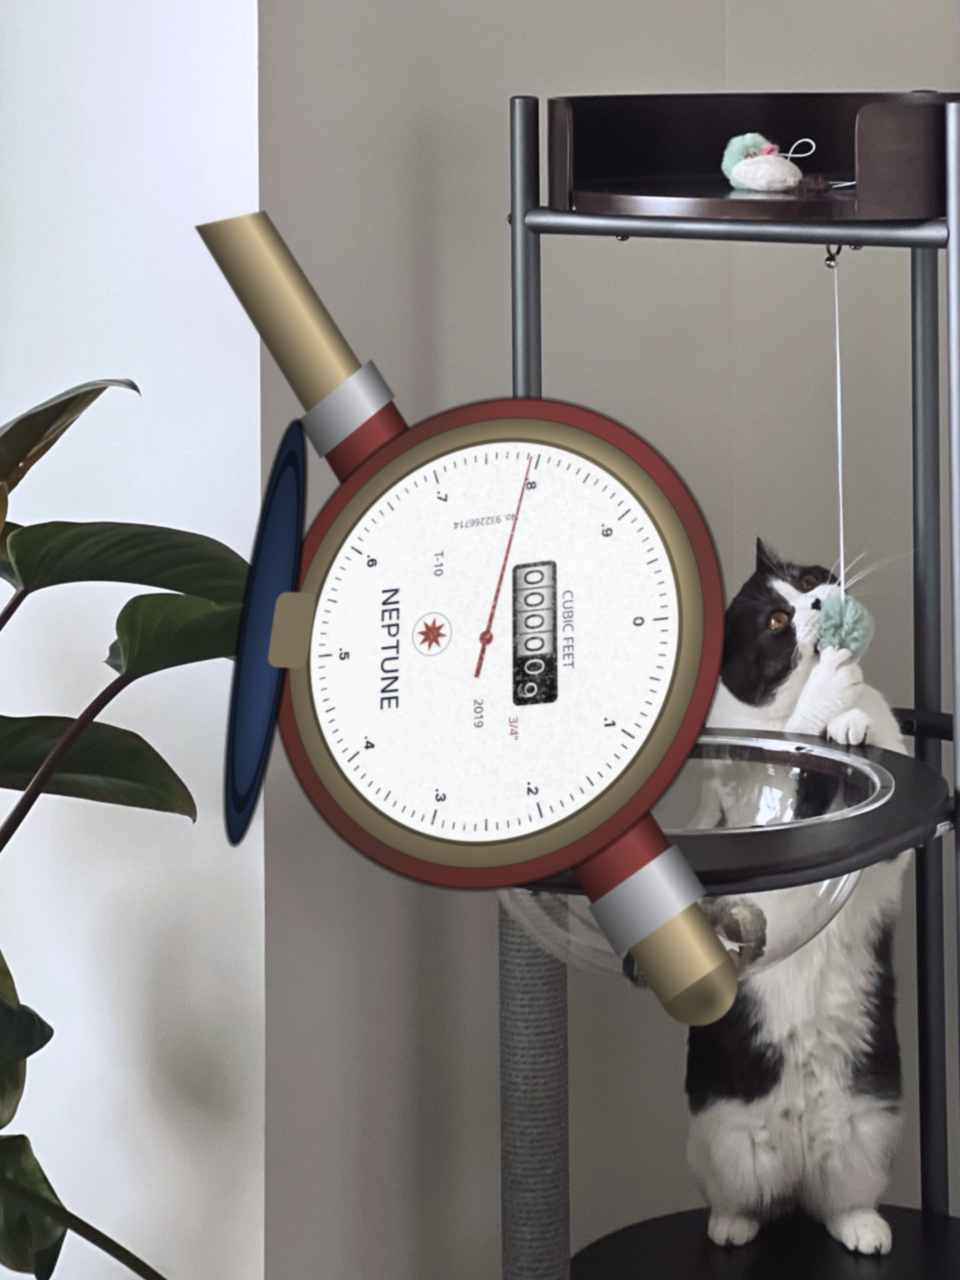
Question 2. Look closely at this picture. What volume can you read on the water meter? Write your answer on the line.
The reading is 8.79 ft³
